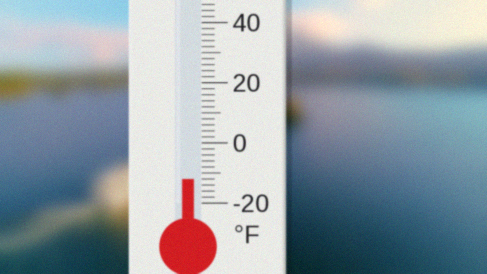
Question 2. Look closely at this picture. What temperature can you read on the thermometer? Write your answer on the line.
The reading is -12 °F
